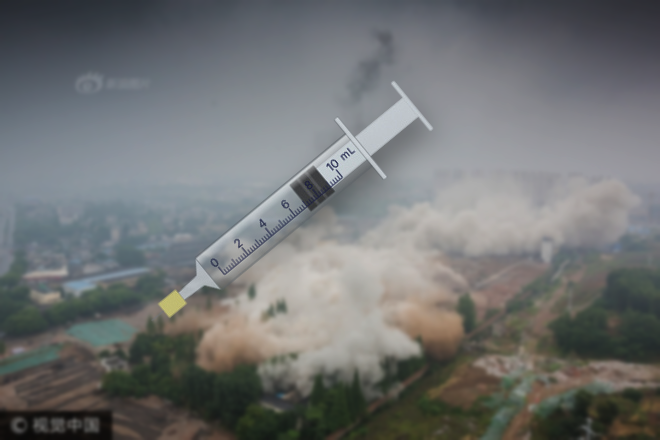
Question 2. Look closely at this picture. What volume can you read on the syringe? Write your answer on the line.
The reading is 7 mL
